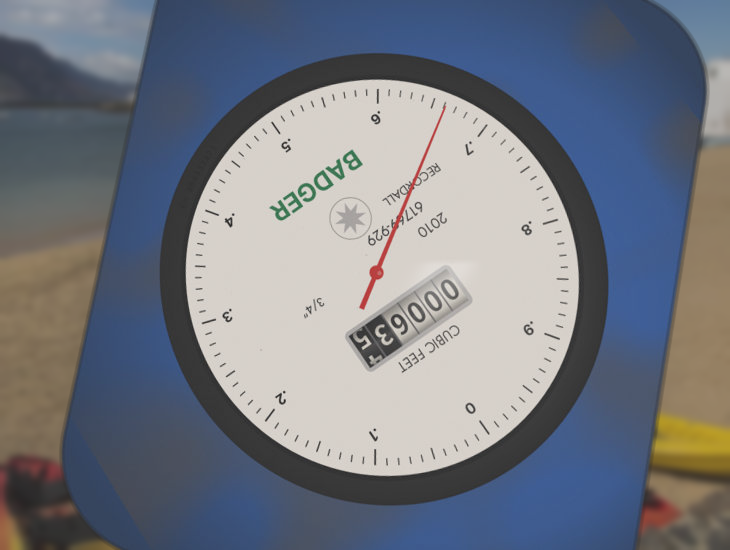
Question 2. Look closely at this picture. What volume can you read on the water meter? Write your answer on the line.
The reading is 634.66 ft³
